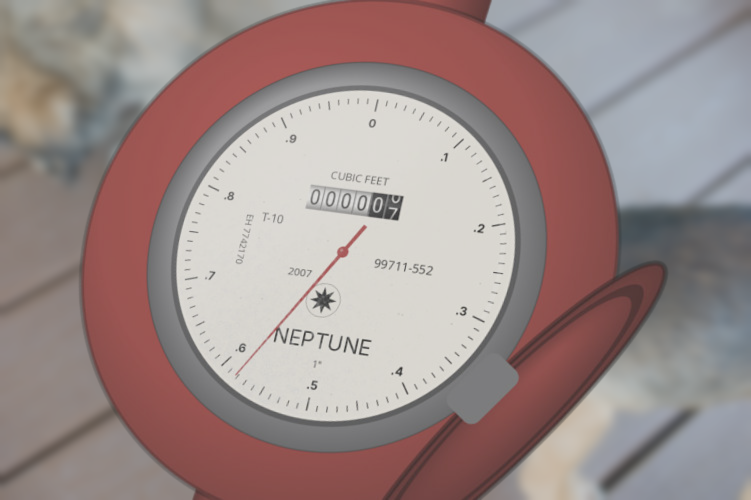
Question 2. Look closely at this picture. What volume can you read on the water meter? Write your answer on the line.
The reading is 6.58 ft³
